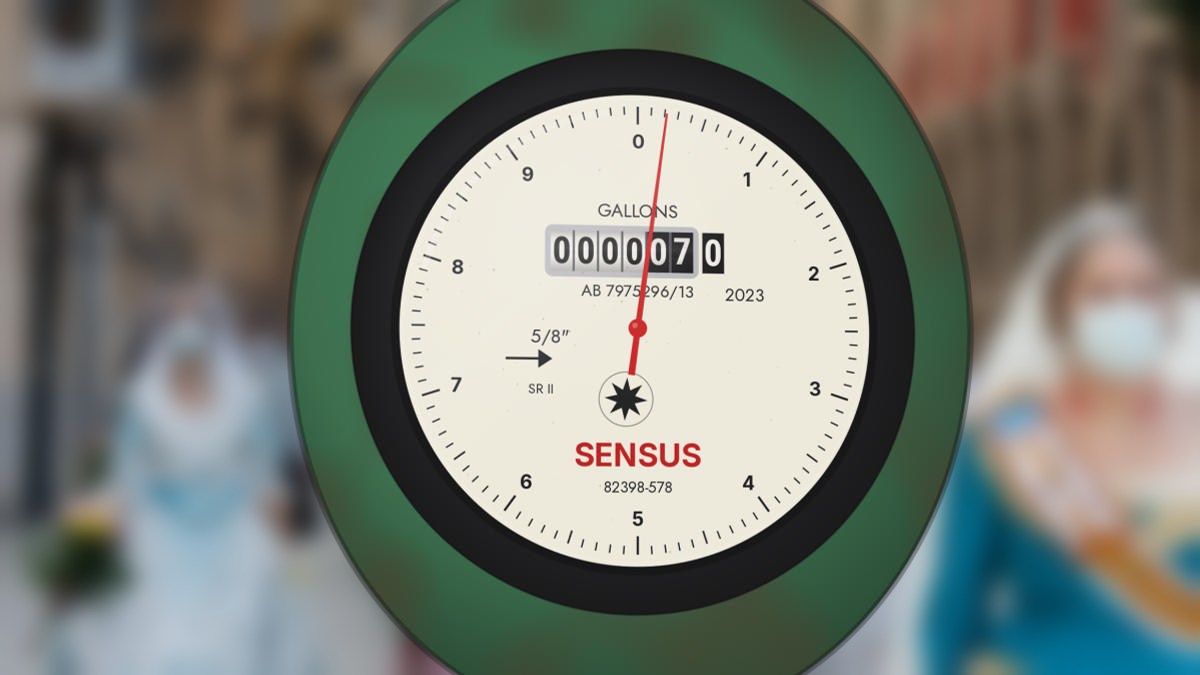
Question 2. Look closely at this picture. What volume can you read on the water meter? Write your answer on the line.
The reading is 70.2 gal
